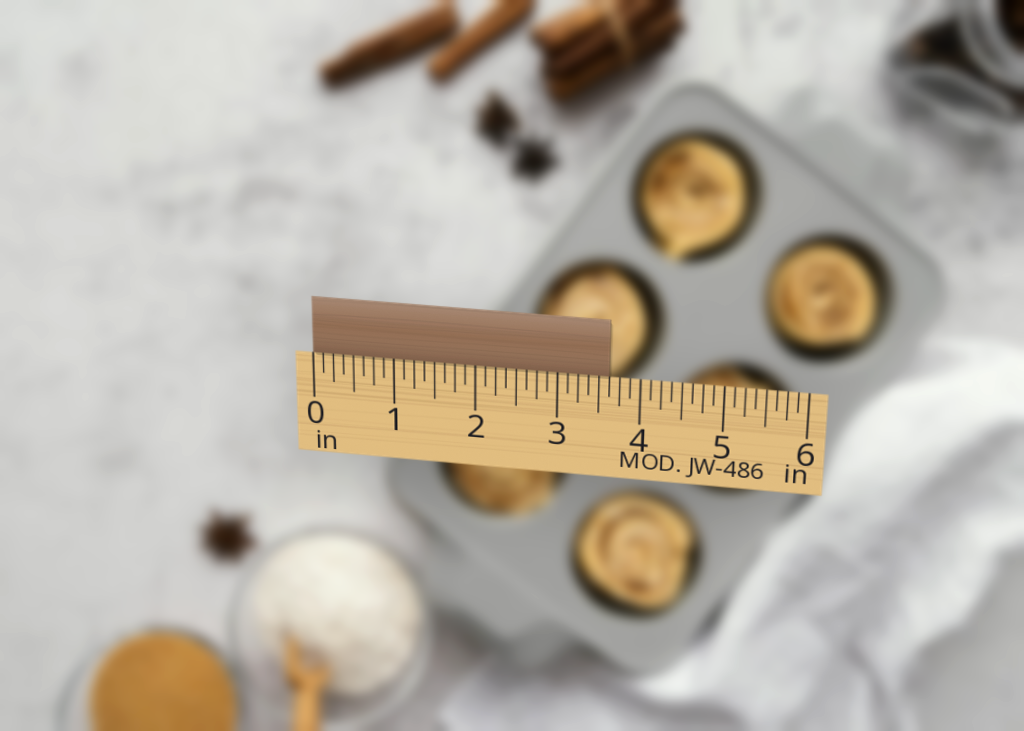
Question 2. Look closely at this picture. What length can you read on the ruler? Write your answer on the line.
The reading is 3.625 in
